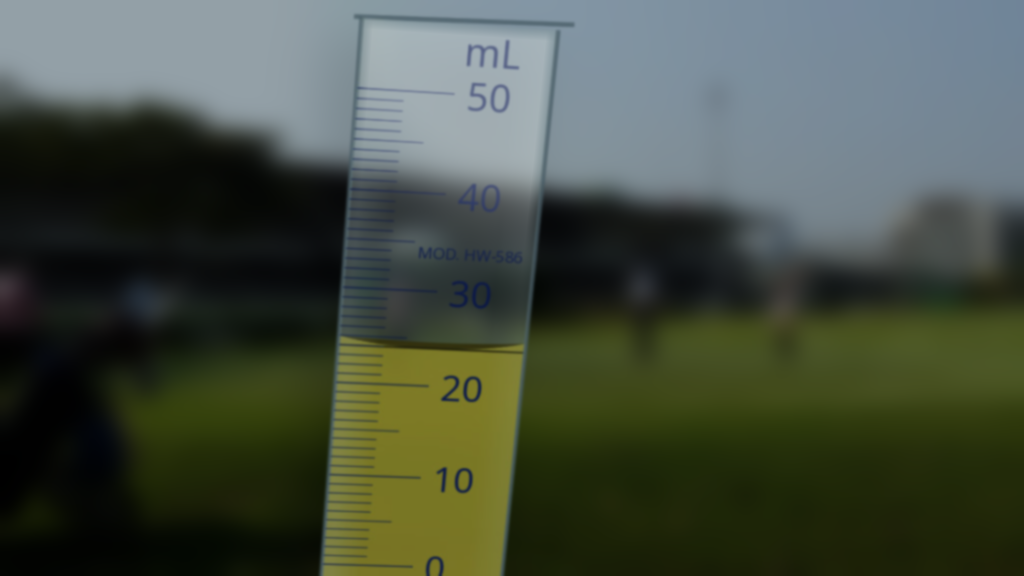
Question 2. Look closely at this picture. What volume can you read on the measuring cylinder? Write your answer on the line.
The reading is 24 mL
